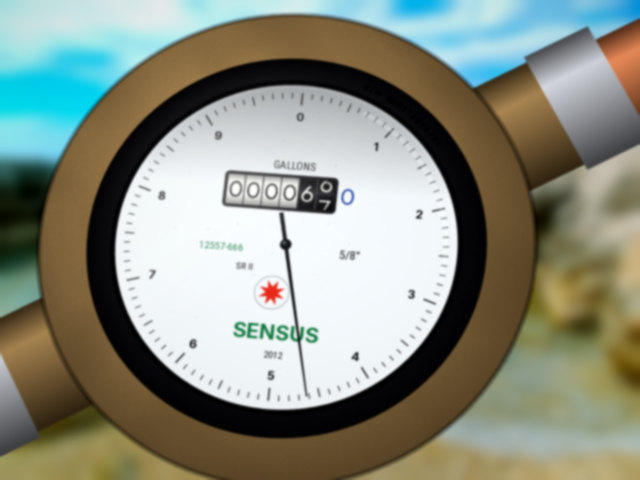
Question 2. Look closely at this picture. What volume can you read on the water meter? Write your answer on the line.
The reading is 664.6 gal
